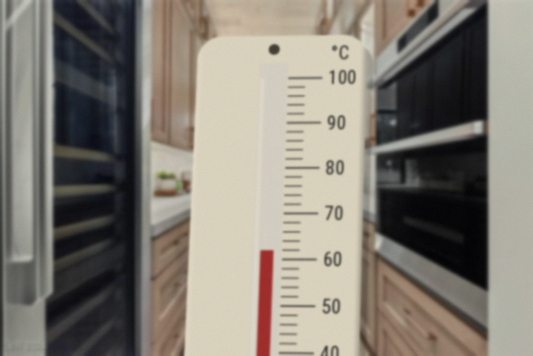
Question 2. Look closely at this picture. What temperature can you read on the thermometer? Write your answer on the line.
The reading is 62 °C
